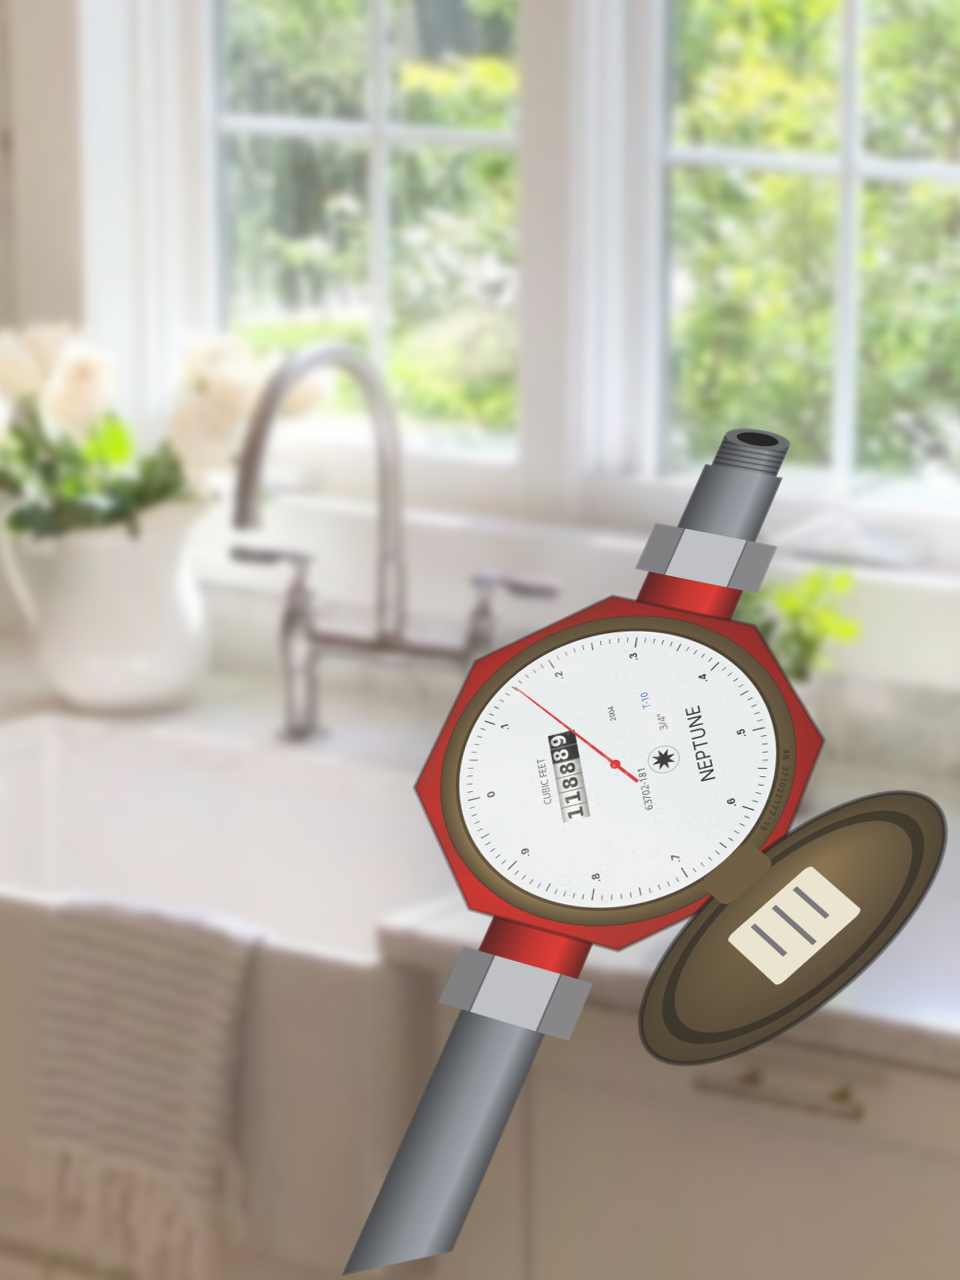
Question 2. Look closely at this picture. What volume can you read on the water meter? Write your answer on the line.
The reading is 118889.15 ft³
